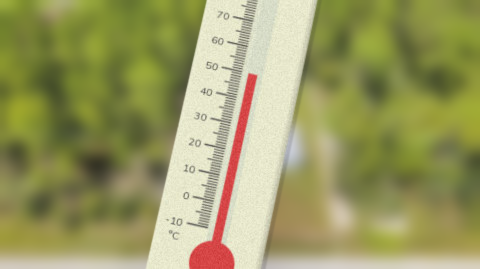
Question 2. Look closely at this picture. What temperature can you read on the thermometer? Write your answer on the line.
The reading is 50 °C
